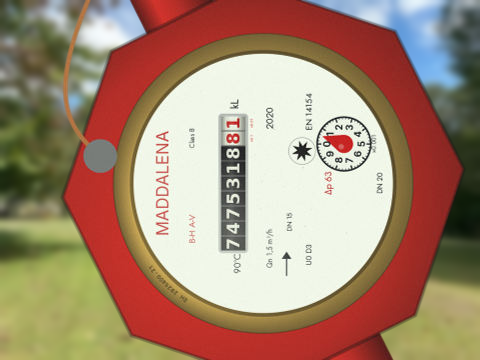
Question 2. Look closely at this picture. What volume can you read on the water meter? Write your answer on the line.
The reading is 7475318.810 kL
